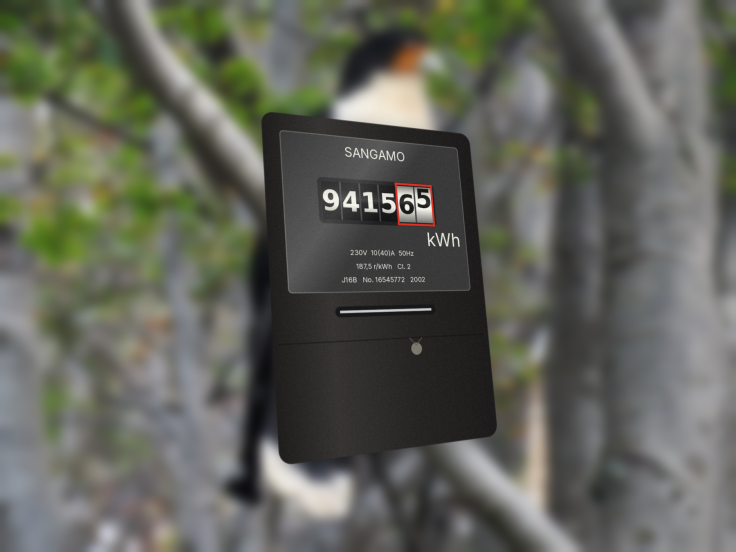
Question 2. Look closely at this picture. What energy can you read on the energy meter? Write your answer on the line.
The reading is 9415.65 kWh
